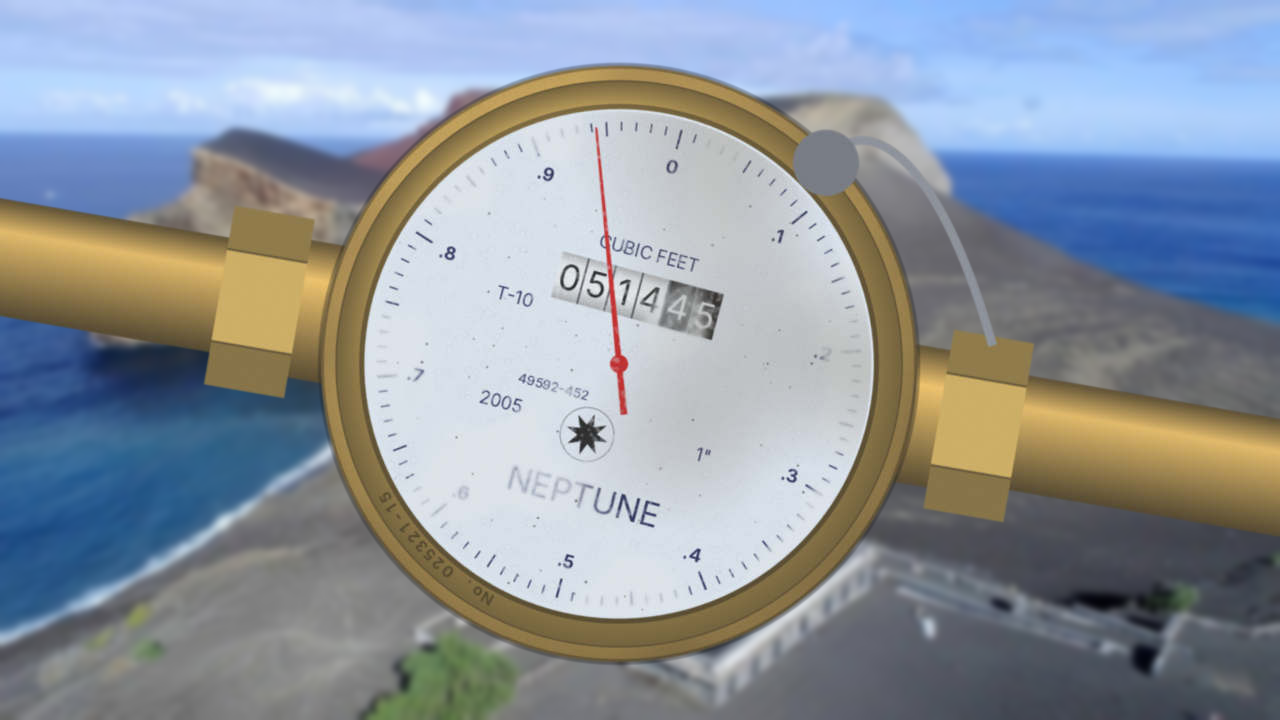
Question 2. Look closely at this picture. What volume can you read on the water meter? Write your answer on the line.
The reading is 51444.94 ft³
